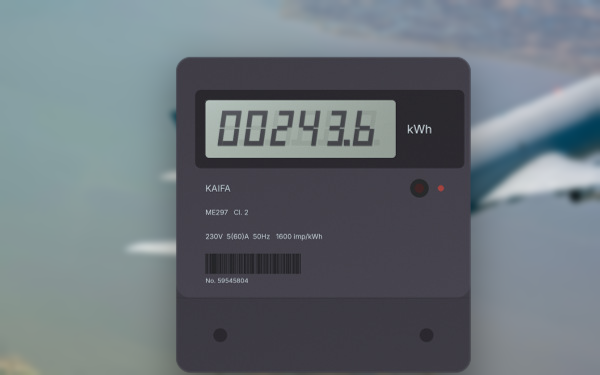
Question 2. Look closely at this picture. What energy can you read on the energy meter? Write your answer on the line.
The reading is 243.6 kWh
